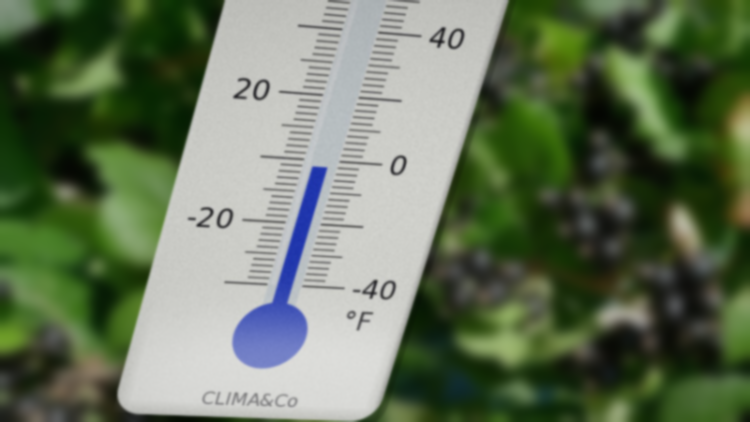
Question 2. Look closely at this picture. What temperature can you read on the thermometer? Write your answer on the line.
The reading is -2 °F
